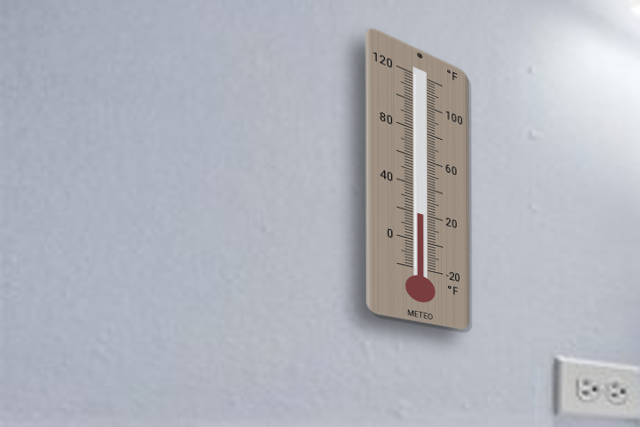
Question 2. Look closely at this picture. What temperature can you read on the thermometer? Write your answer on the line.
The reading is 20 °F
